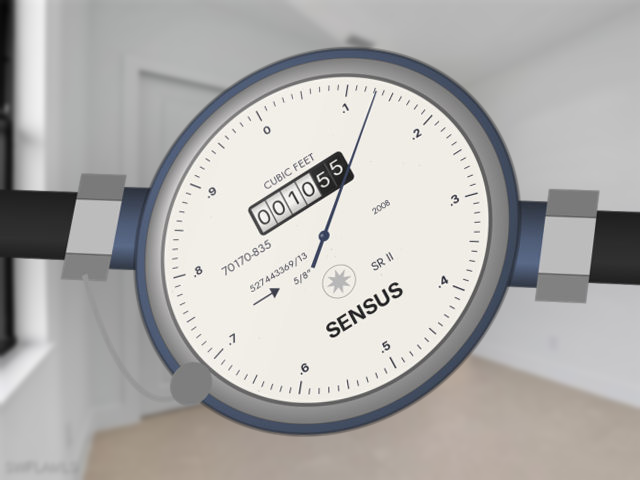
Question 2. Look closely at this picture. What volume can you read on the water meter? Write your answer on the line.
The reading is 1055.13 ft³
